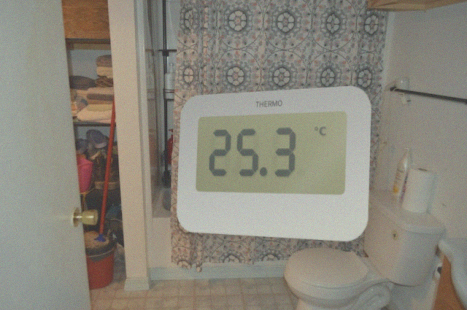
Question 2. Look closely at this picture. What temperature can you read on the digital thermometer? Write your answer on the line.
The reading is 25.3 °C
